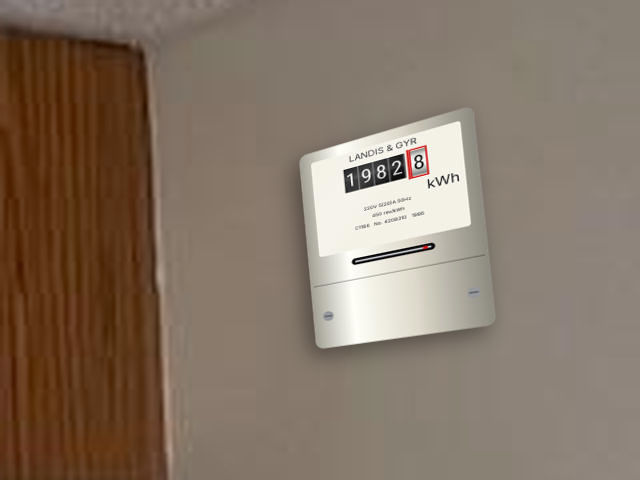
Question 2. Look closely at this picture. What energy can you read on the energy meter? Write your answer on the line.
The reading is 1982.8 kWh
